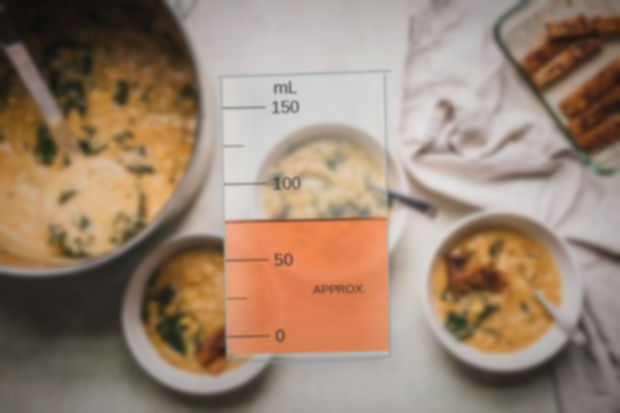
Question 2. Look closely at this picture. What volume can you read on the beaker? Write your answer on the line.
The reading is 75 mL
